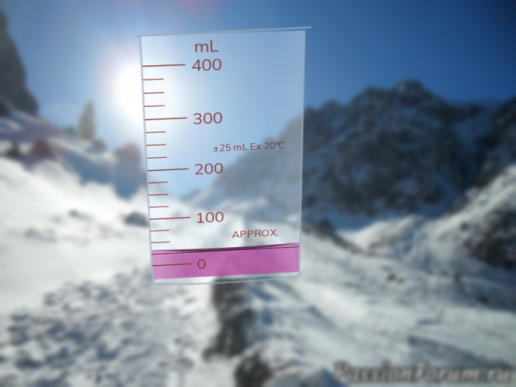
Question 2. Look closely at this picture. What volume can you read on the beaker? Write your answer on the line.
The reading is 25 mL
